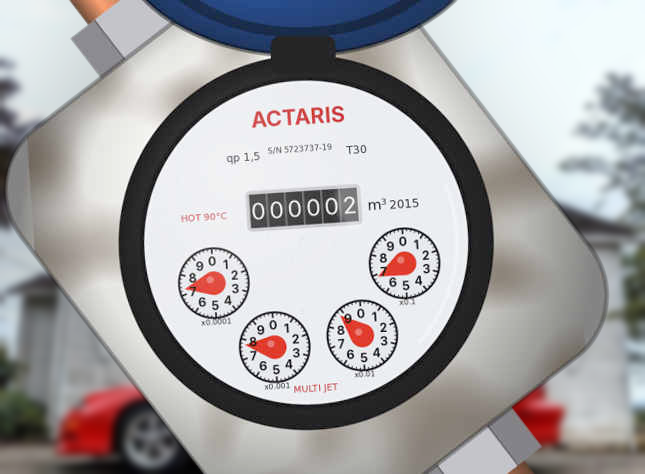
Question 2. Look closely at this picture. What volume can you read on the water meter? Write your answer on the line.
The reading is 2.6877 m³
